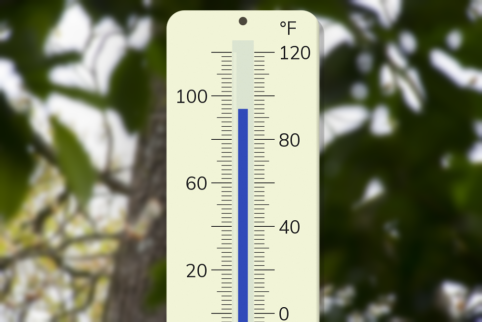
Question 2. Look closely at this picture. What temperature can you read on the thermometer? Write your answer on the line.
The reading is 94 °F
